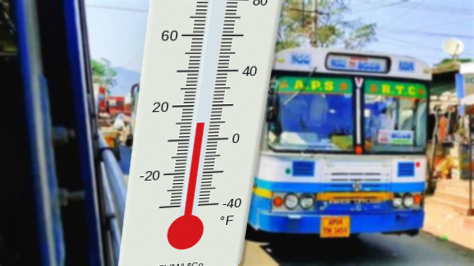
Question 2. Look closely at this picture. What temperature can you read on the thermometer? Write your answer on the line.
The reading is 10 °F
